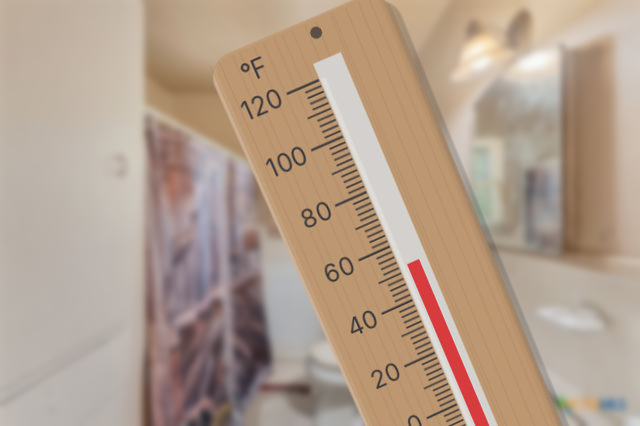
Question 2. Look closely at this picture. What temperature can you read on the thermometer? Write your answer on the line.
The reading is 52 °F
